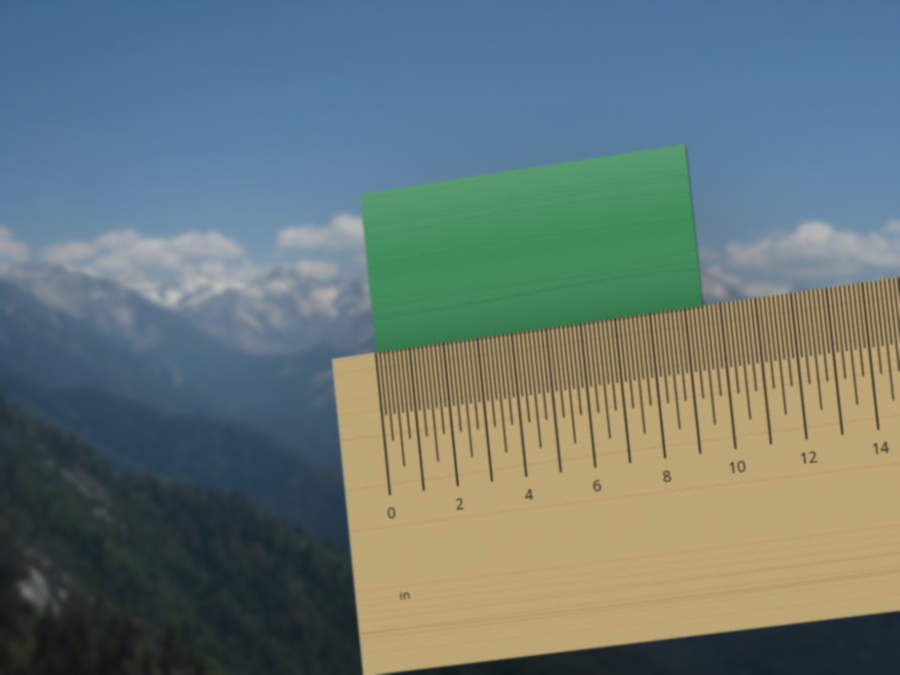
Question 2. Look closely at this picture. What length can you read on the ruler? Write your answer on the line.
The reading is 9.5 in
